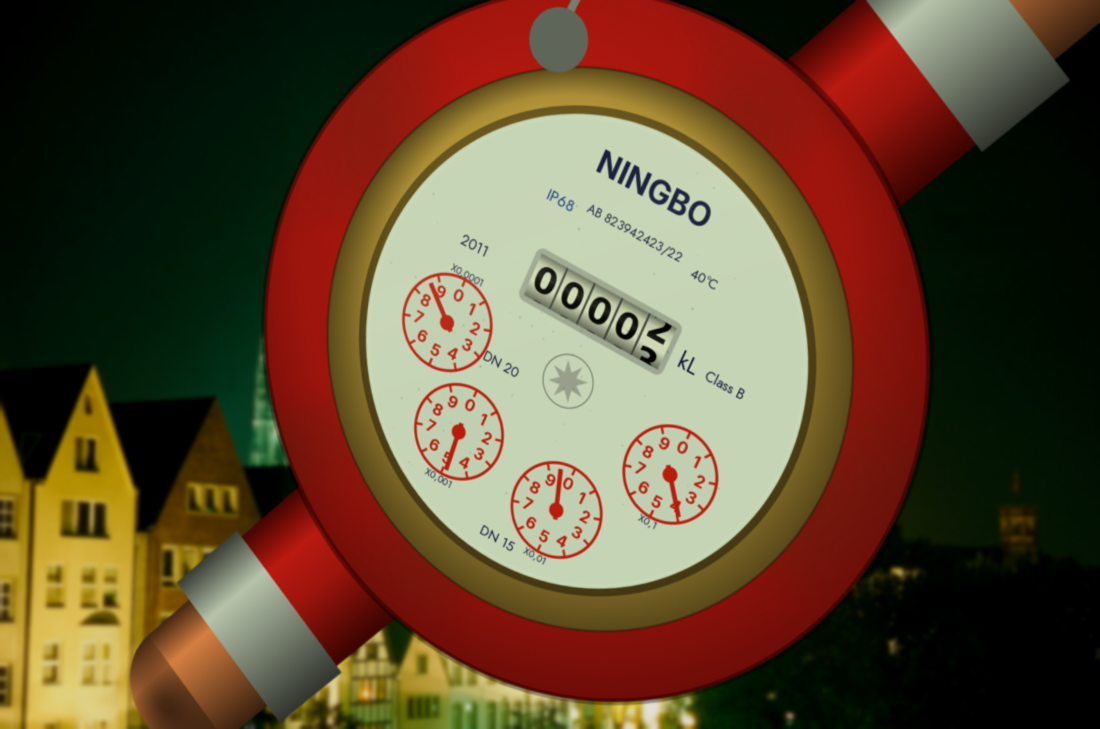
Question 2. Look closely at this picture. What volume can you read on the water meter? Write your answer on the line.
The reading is 2.3948 kL
